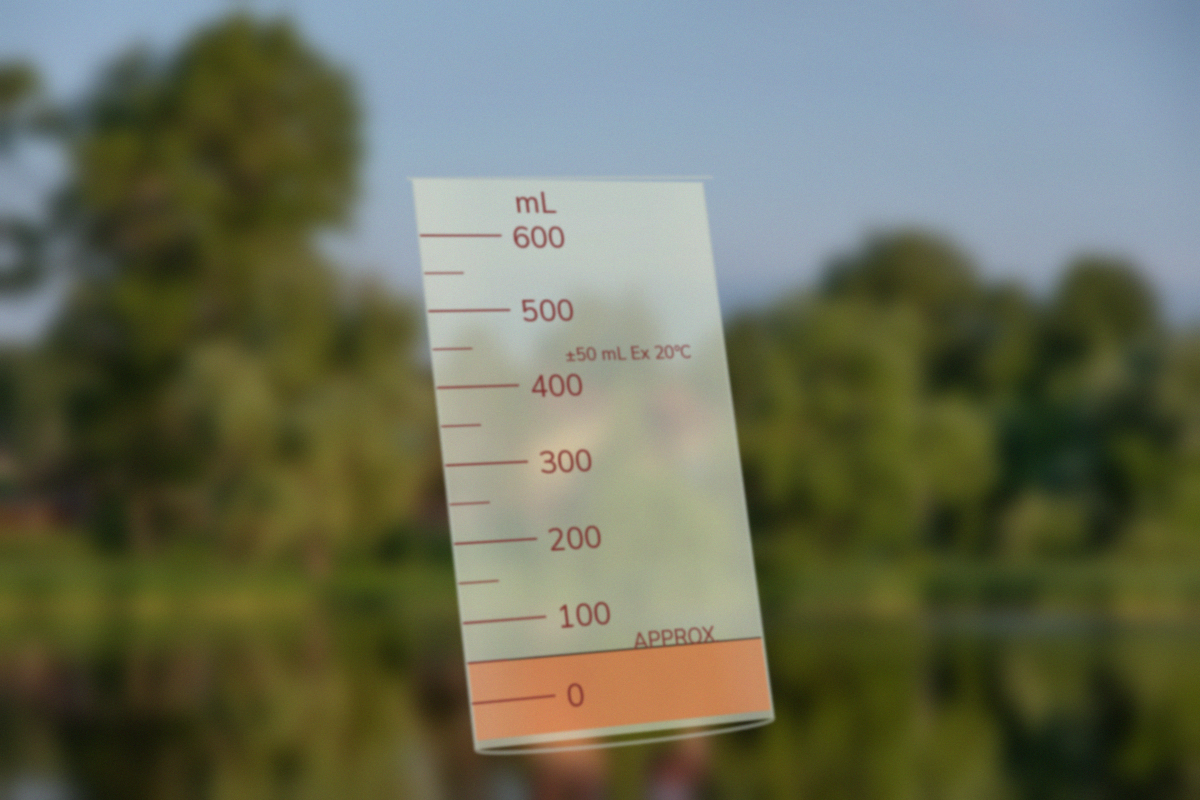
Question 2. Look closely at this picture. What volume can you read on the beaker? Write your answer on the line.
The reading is 50 mL
